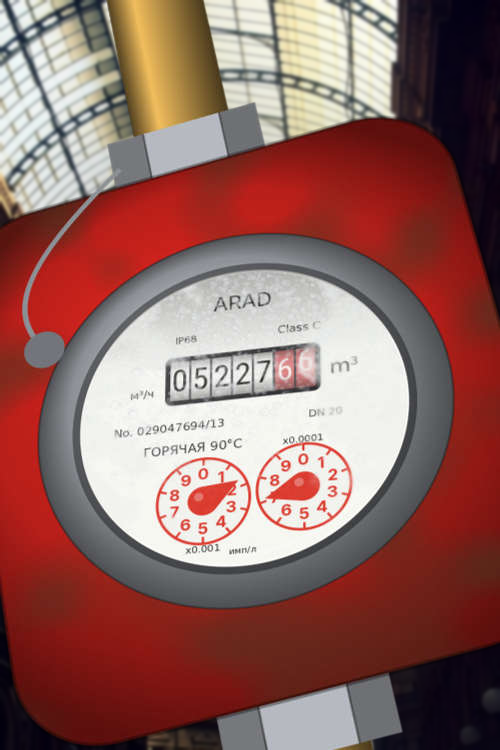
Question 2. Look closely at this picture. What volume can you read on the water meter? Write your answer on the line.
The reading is 5227.6617 m³
